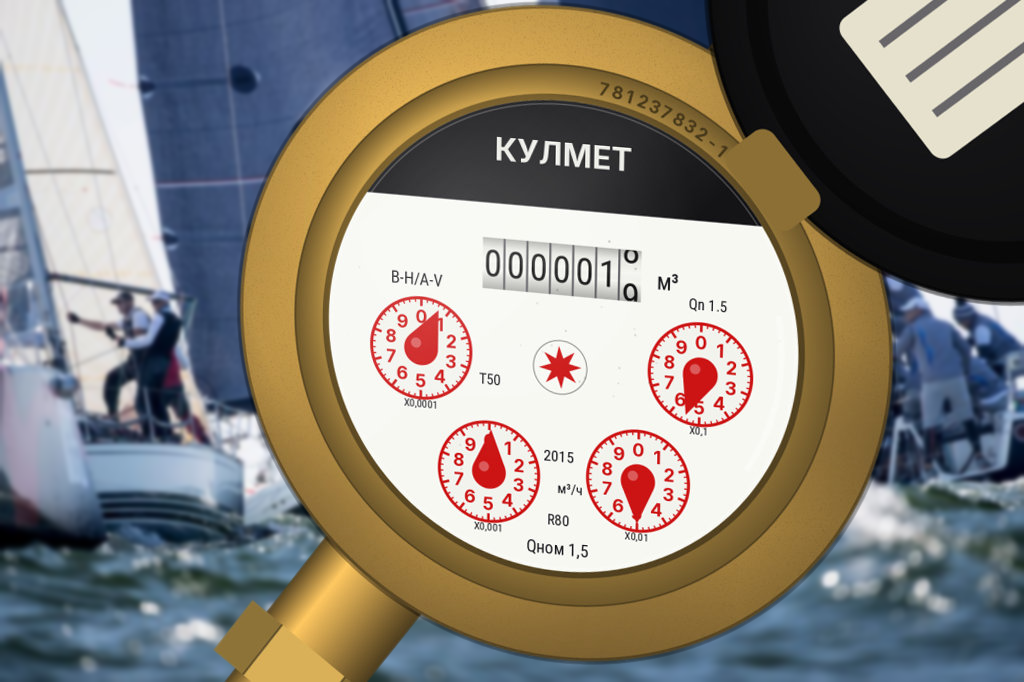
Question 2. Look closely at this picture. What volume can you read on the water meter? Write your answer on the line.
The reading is 18.5500 m³
